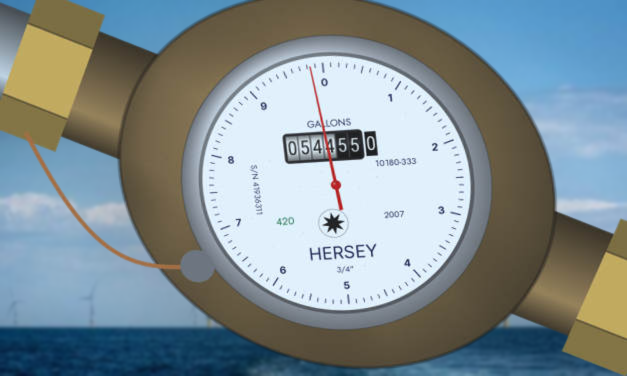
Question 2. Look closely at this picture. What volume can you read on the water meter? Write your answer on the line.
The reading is 544549.8 gal
